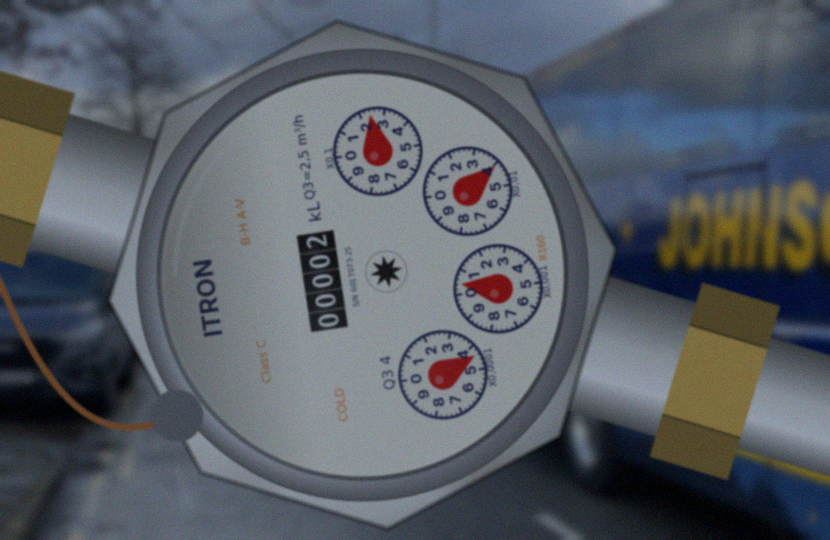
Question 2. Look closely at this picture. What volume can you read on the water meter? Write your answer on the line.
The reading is 2.2404 kL
